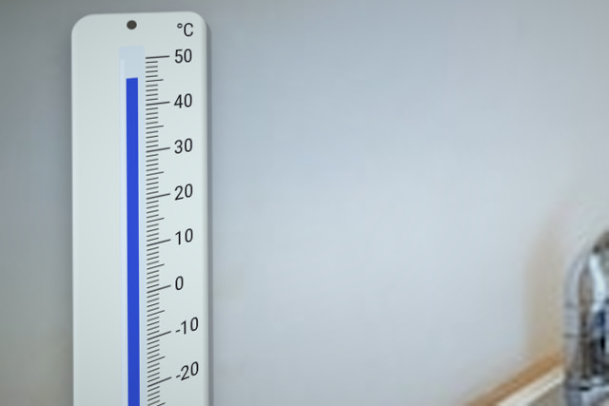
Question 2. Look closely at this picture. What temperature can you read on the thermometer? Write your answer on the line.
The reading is 46 °C
